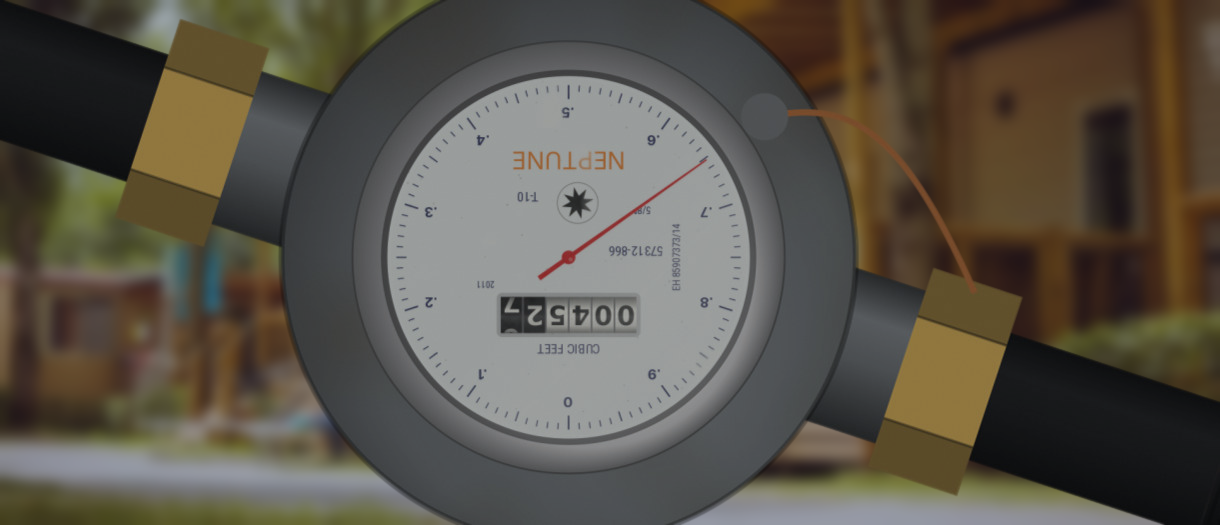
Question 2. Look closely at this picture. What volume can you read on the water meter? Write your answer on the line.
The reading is 4526.65 ft³
